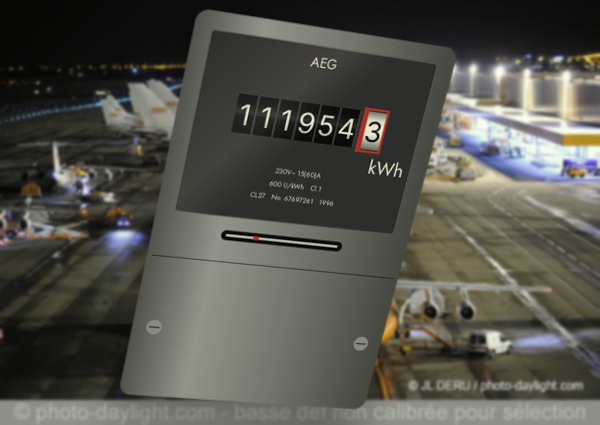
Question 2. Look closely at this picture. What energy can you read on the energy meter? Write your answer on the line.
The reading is 111954.3 kWh
